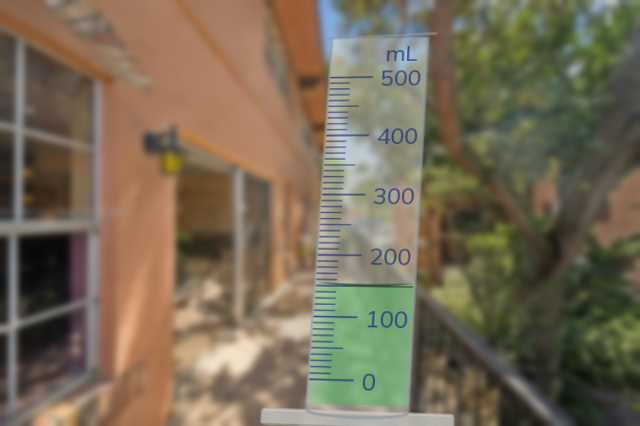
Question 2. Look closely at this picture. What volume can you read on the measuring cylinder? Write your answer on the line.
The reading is 150 mL
